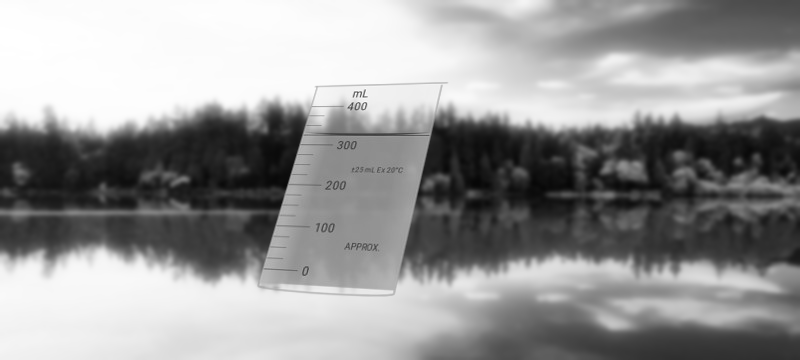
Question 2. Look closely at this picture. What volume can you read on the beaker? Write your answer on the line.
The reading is 325 mL
